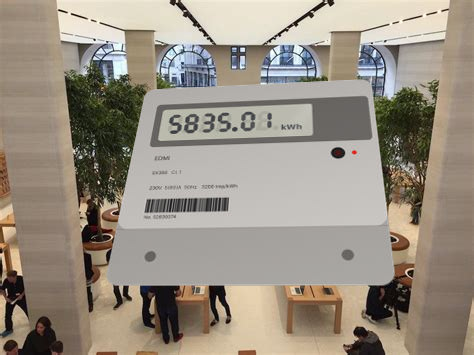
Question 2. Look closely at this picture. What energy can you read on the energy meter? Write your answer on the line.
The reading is 5835.01 kWh
